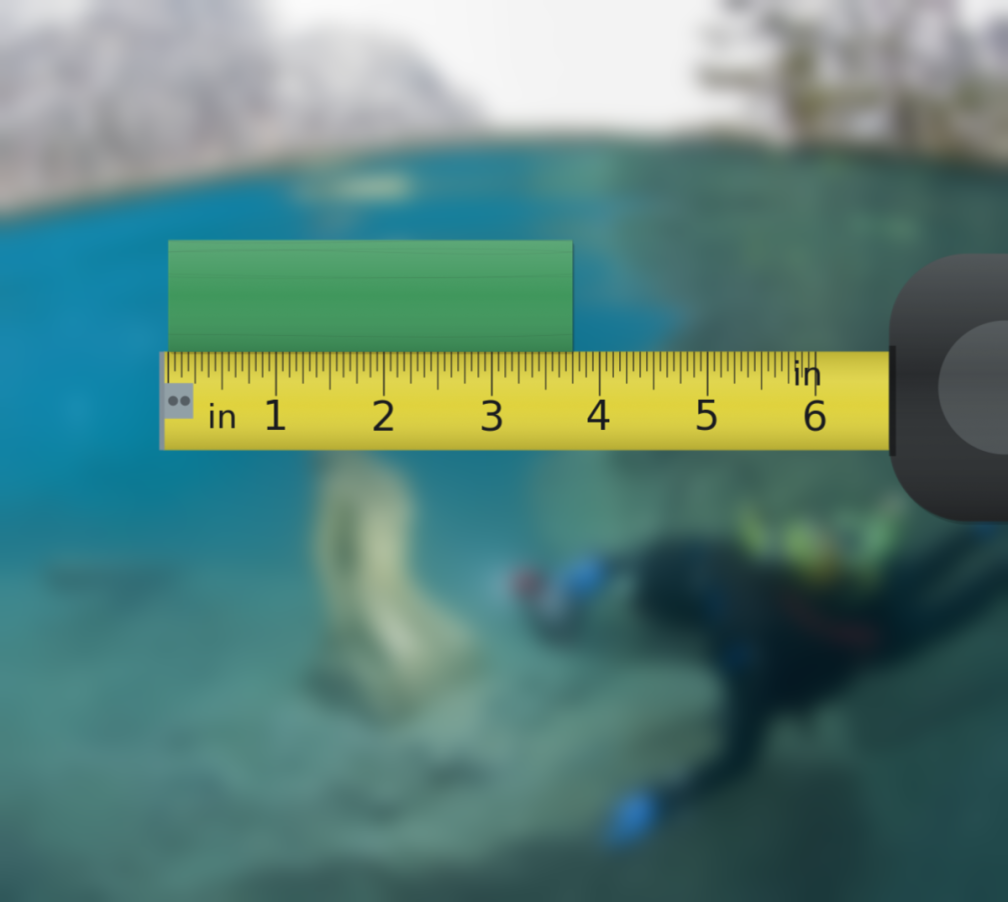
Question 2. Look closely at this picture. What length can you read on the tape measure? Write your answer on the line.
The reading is 3.75 in
